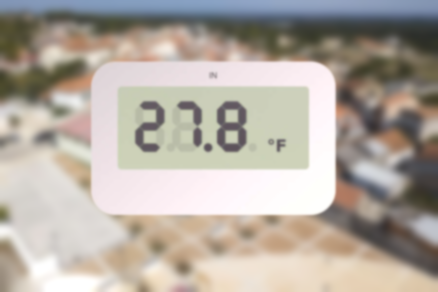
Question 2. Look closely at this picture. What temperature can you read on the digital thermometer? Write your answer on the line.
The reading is 27.8 °F
